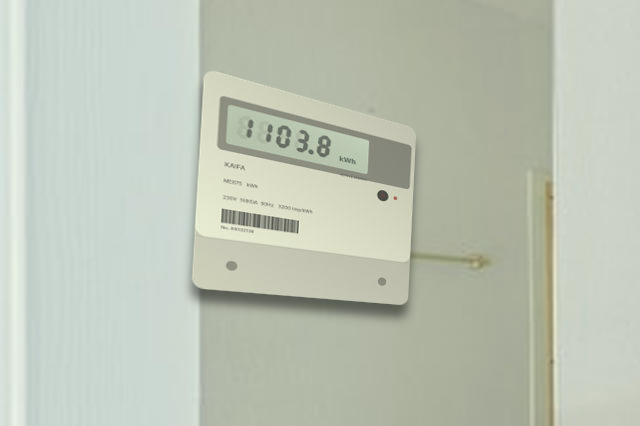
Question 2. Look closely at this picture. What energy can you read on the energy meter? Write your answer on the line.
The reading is 1103.8 kWh
